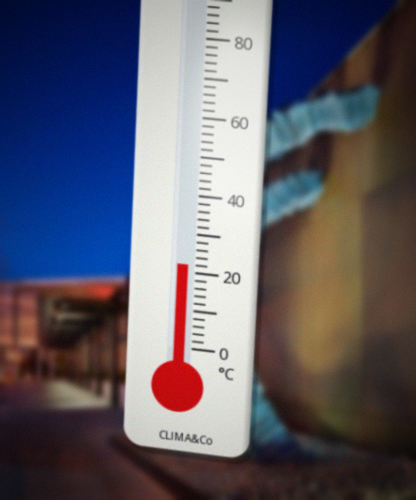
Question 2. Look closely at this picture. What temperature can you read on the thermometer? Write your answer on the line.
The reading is 22 °C
